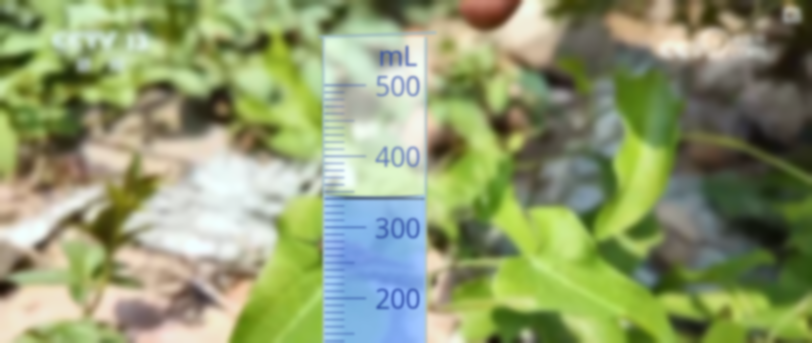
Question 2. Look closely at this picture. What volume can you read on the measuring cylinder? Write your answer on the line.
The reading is 340 mL
